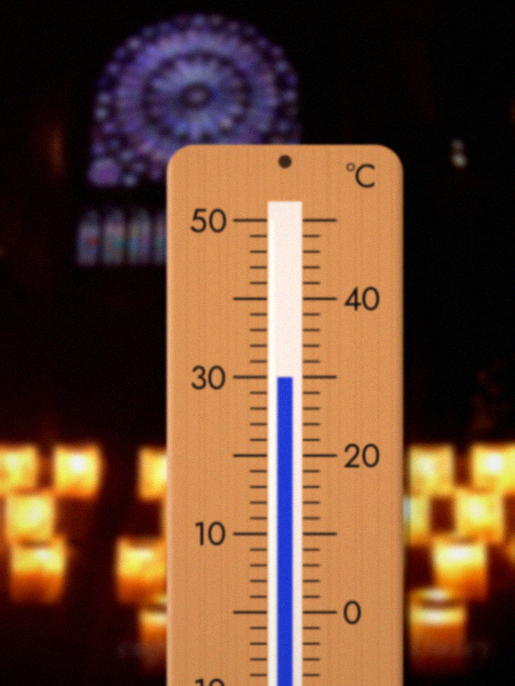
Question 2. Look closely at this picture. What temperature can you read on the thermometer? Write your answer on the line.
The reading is 30 °C
